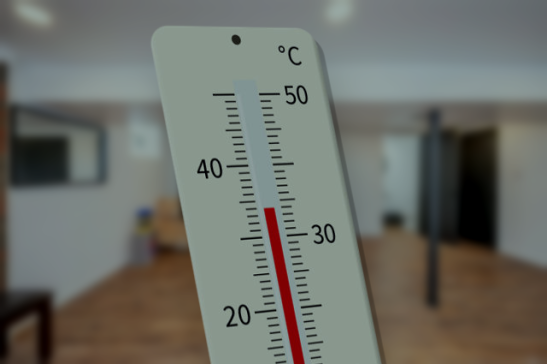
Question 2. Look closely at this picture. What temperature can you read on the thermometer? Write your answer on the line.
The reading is 34 °C
